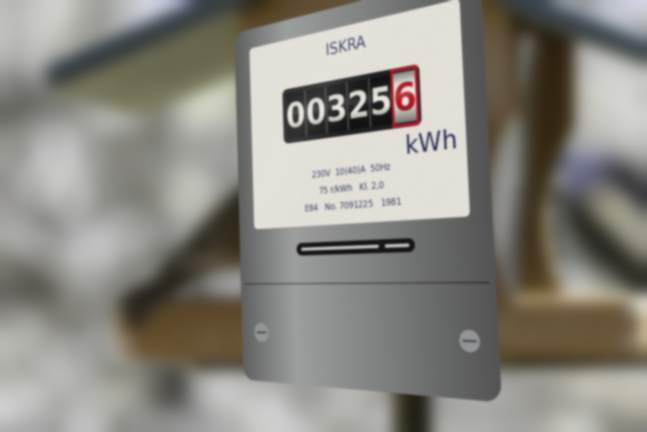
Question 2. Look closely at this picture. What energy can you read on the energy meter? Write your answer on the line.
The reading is 325.6 kWh
